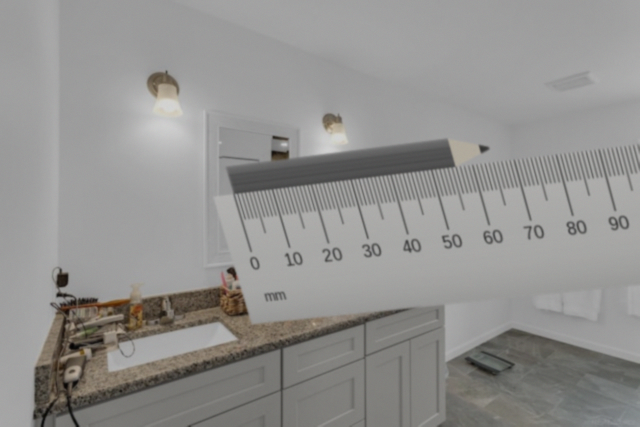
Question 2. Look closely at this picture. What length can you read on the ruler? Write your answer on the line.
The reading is 65 mm
